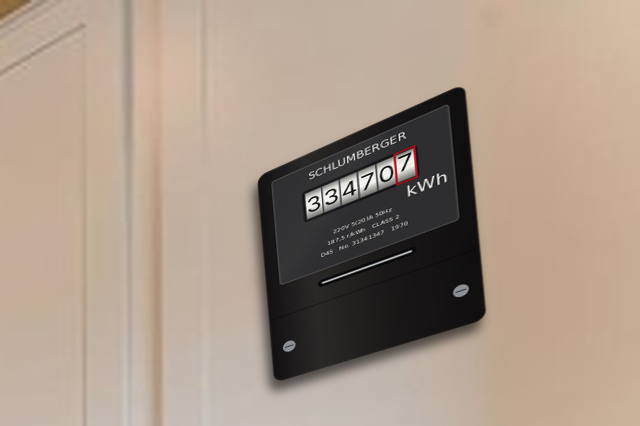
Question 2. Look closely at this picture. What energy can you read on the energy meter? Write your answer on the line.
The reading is 33470.7 kWh
